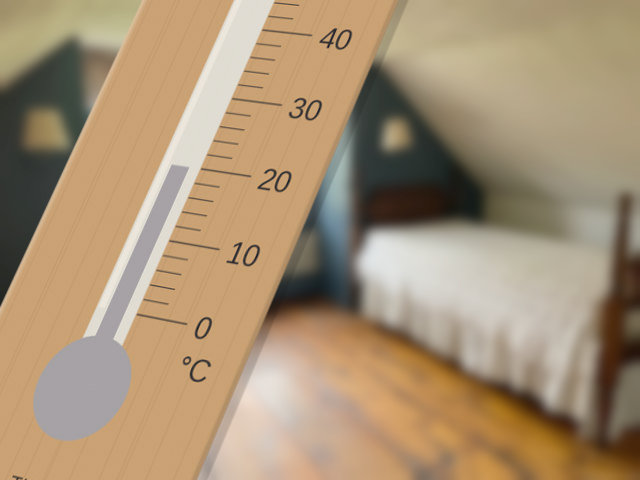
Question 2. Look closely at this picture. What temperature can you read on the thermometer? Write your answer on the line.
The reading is 20 °C
